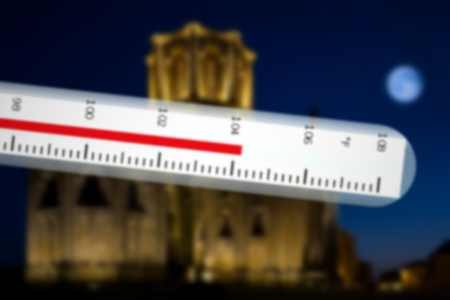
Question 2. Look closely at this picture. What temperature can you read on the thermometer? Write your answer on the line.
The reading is 104.2 °F
